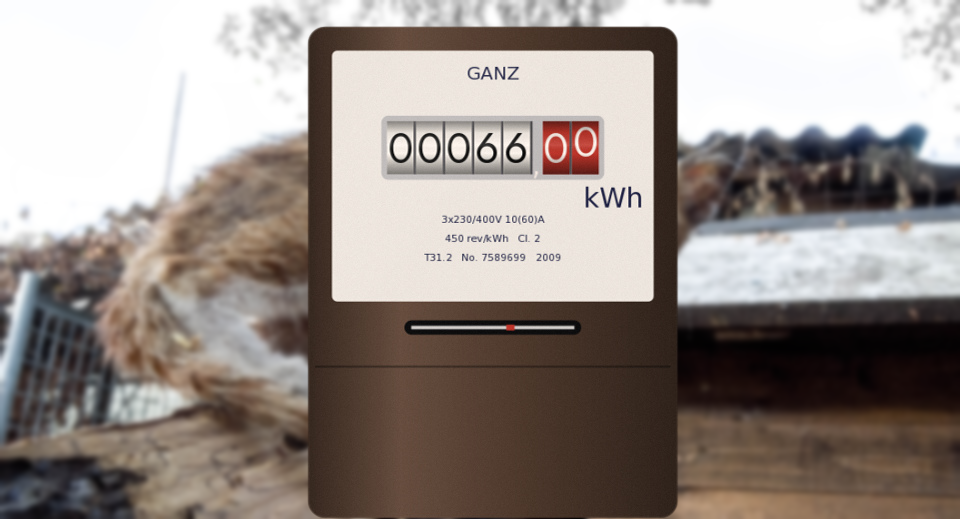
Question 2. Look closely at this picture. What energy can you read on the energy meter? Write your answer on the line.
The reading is 66.00 kWh
